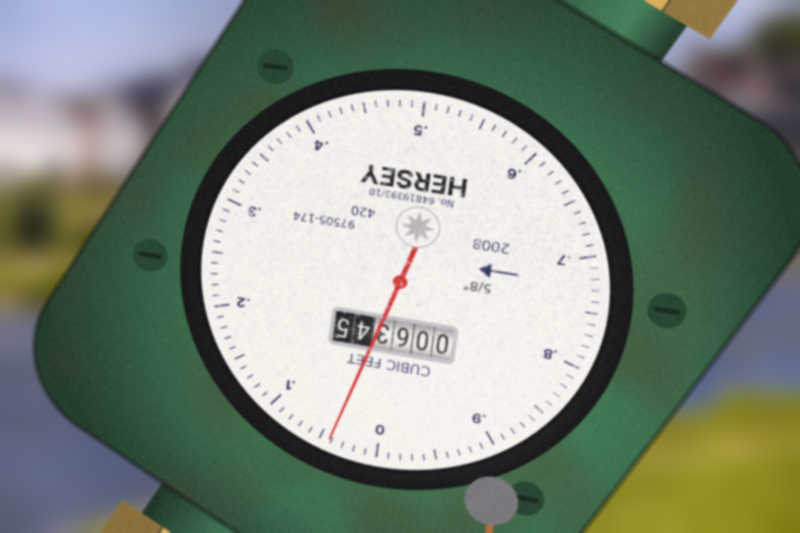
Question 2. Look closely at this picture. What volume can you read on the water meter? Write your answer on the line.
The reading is 6345.04 ft³
